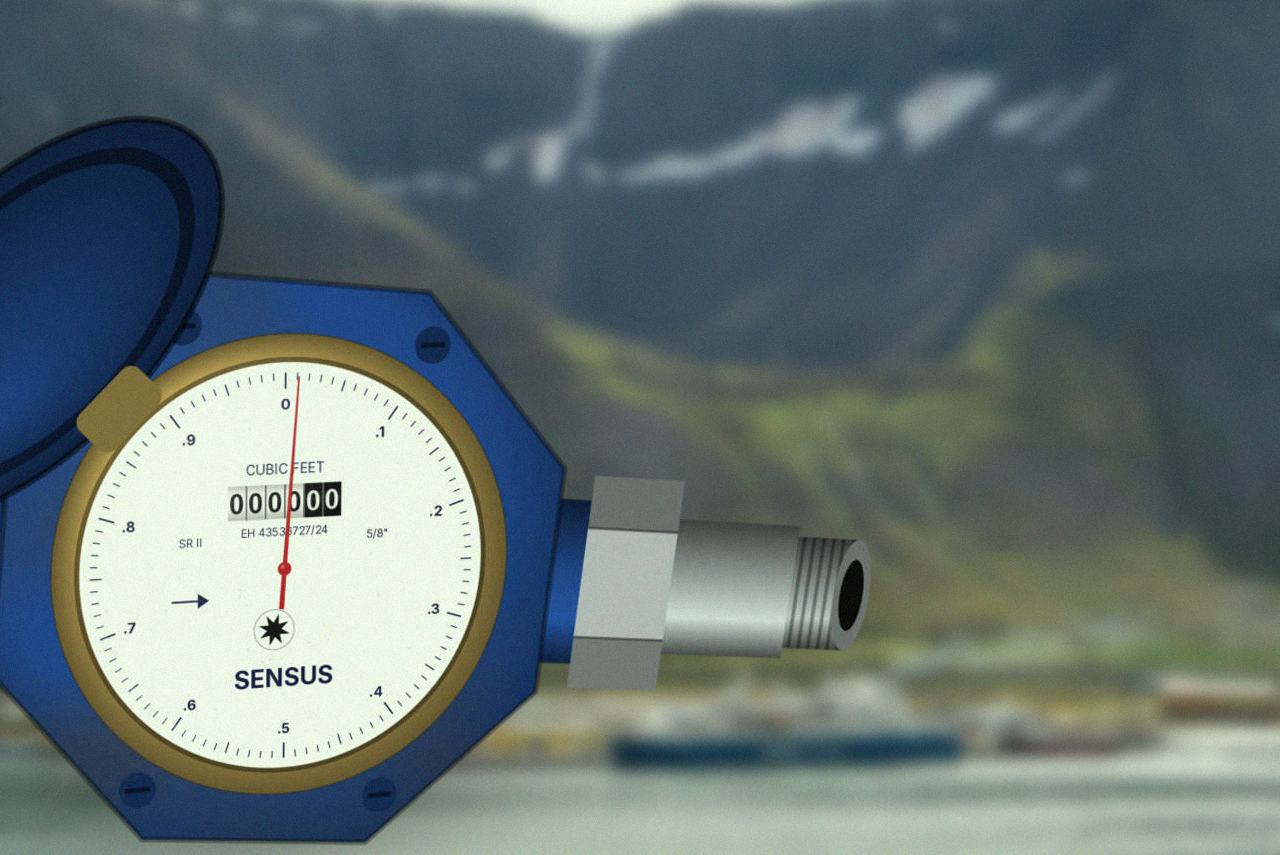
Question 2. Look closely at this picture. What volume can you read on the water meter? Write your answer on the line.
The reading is 0.01 ft³
